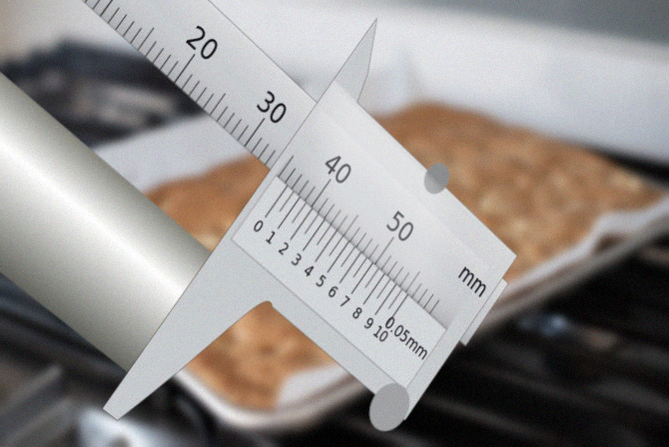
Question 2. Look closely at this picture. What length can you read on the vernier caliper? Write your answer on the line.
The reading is 36.4 mm
